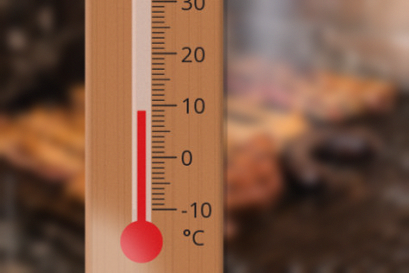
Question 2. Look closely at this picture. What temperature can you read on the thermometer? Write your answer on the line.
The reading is 9 °C
